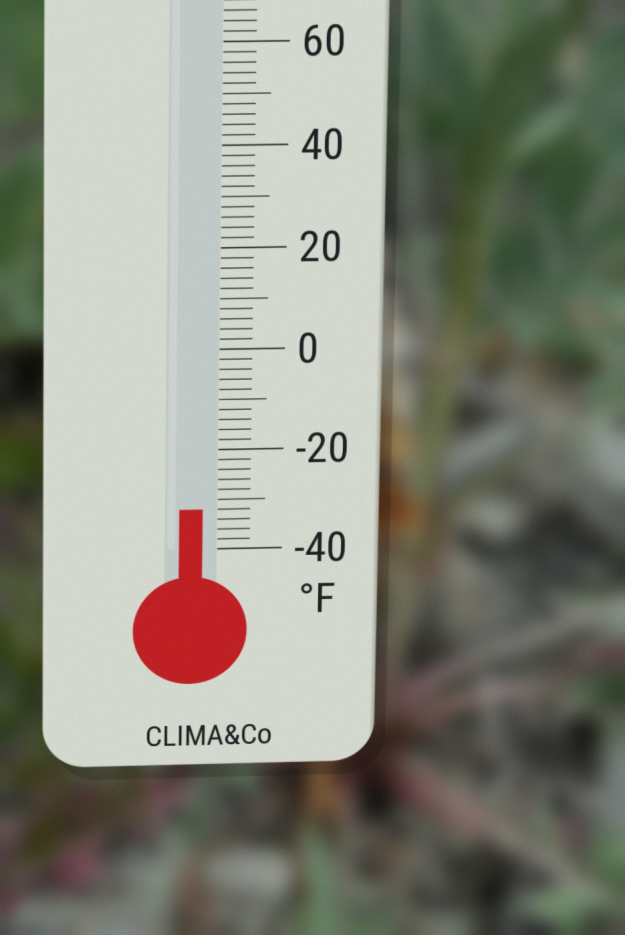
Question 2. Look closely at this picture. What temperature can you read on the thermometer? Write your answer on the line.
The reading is -32 °F
